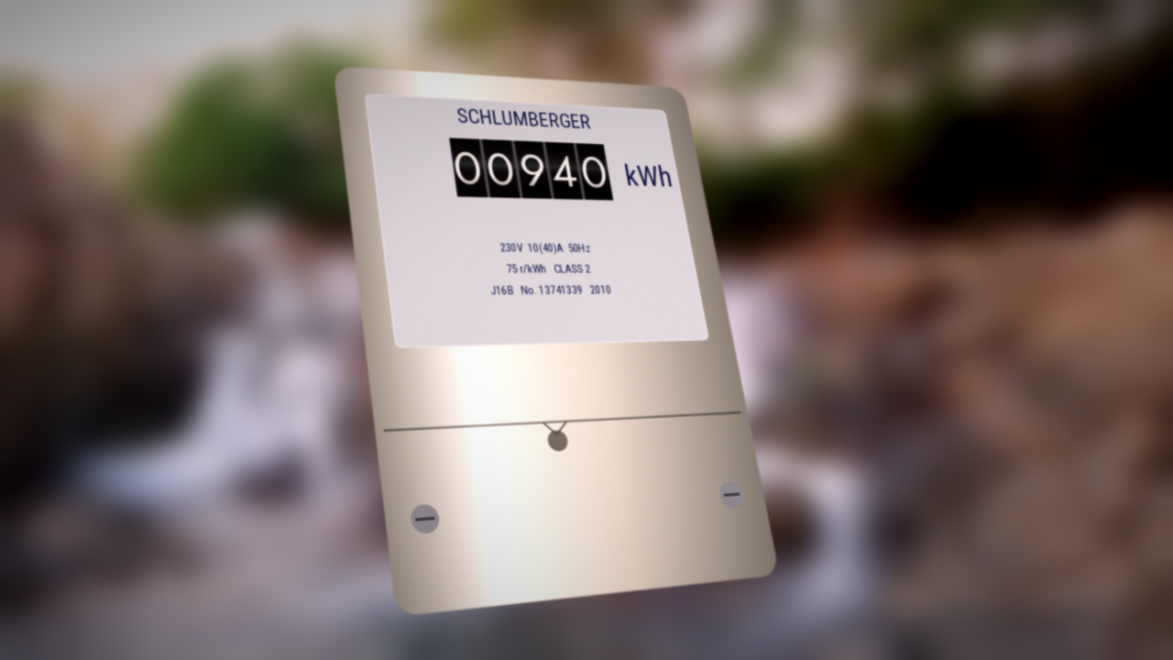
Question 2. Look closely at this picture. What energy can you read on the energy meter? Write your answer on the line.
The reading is 940 kWh
